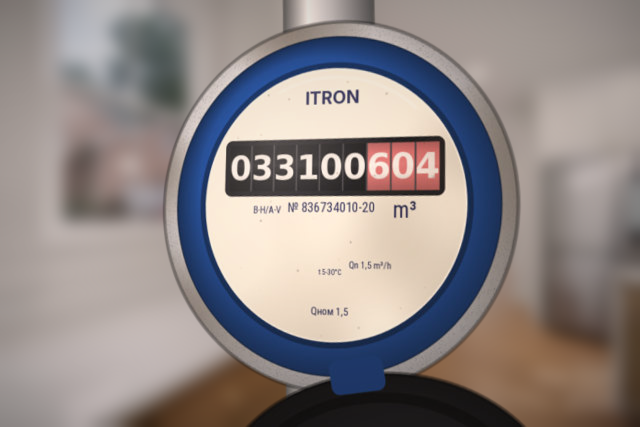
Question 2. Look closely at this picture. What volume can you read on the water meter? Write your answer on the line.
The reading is 33100.604 m³
